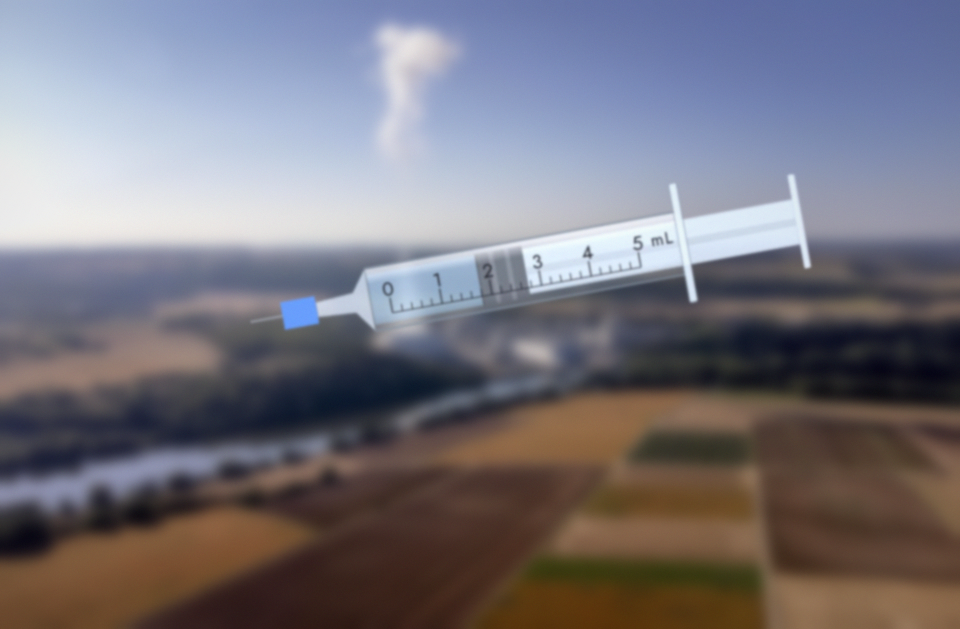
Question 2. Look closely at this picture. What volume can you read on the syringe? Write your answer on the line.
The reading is 1.8 mL
